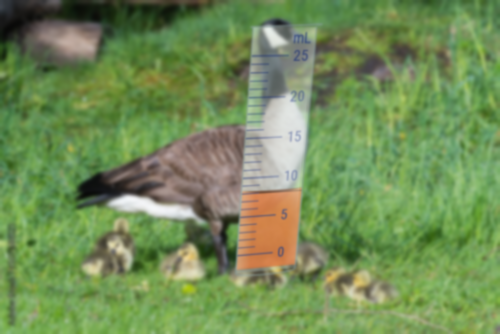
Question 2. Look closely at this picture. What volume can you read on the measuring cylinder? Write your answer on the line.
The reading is 8 mL
